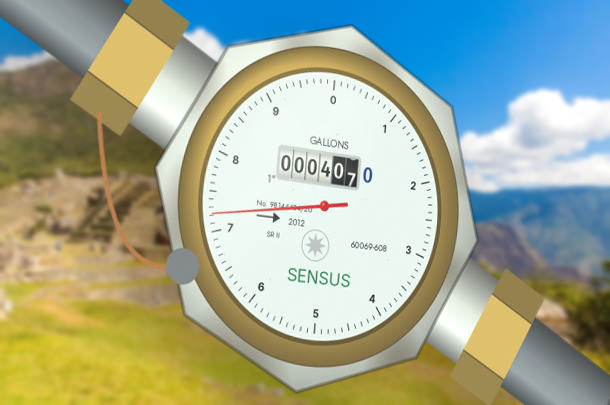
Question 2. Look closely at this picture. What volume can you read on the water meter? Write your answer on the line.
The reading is 4067.2 gal
